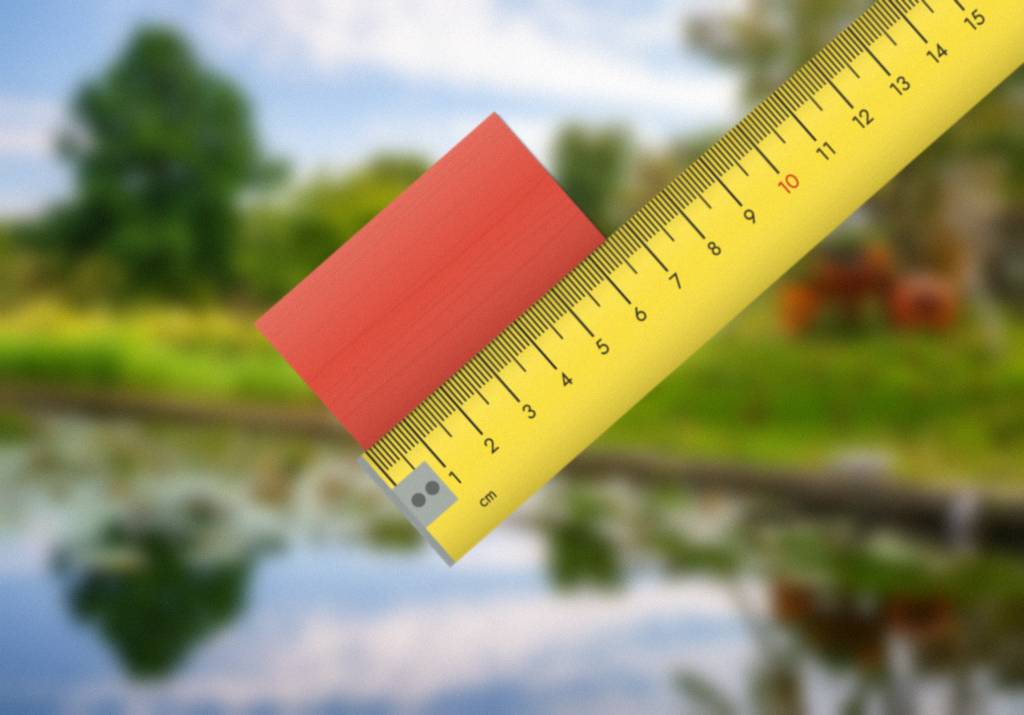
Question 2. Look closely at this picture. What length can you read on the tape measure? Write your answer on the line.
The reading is 6.5 cm
